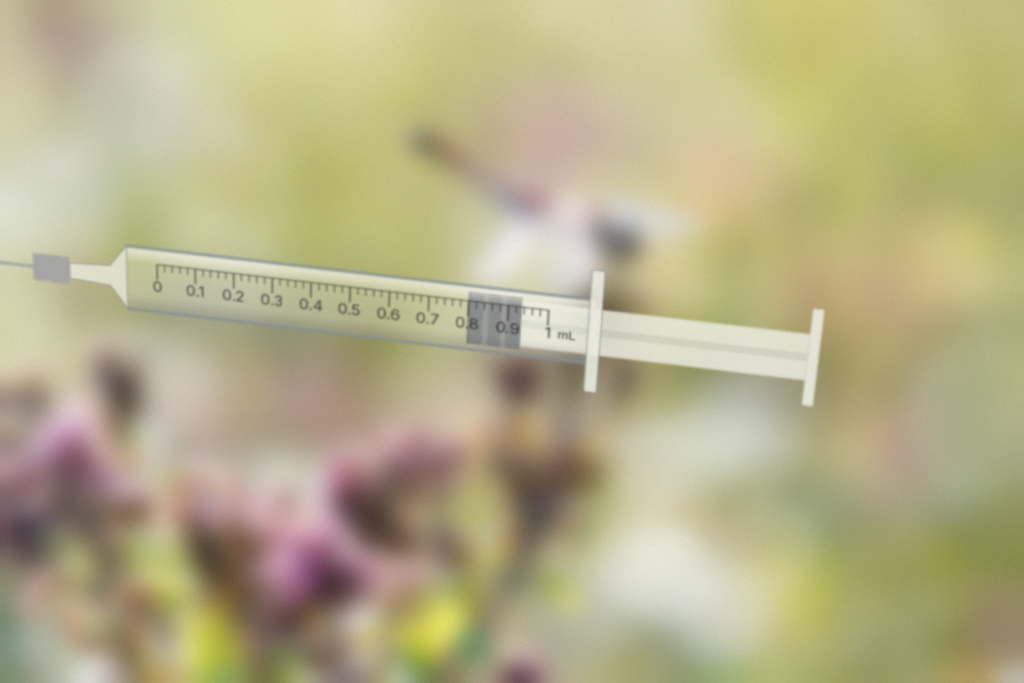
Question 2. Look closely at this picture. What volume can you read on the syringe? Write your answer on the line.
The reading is 0.8 mL
